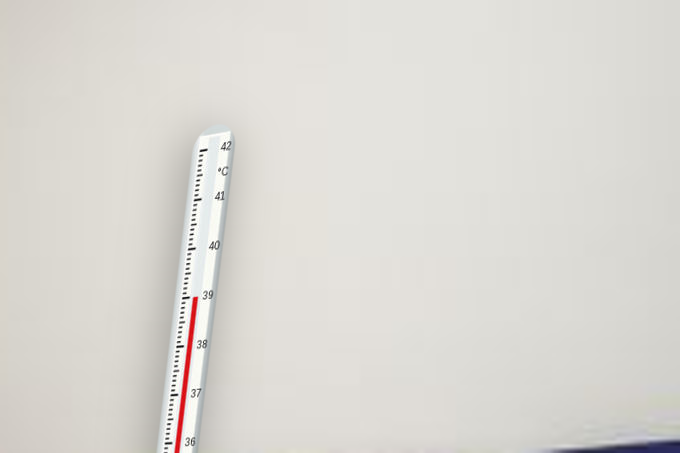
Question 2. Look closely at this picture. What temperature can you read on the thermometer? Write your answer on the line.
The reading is 39 °C
